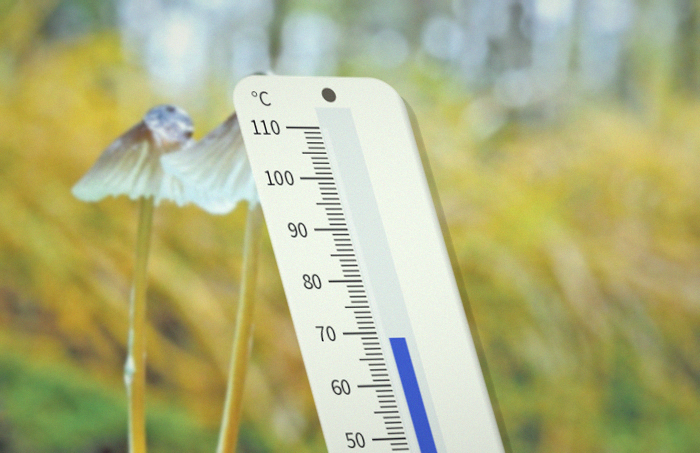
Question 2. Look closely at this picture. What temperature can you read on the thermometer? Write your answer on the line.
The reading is 69 °C
